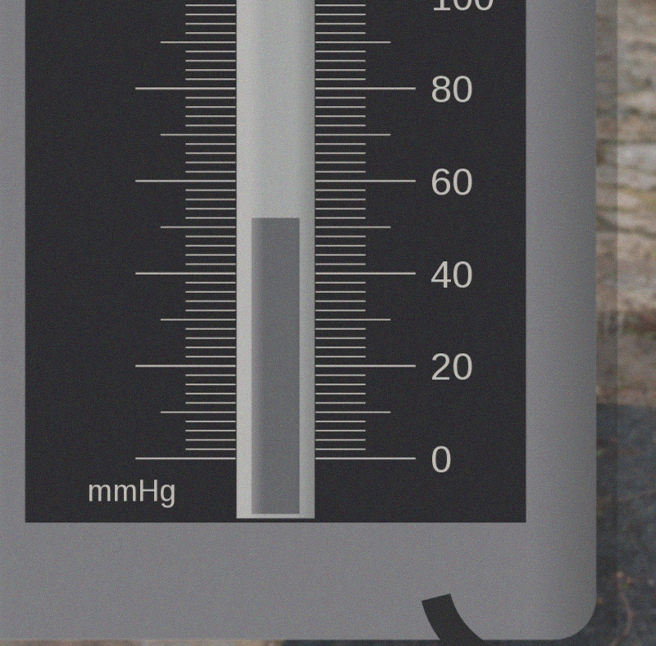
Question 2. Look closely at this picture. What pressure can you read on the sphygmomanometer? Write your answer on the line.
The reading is 52 mmHg
